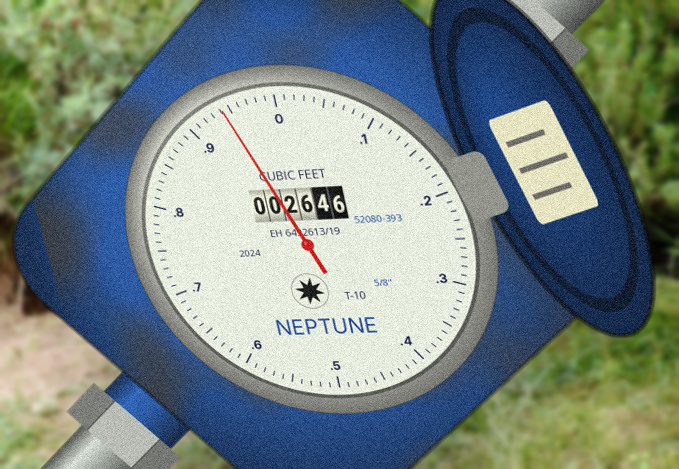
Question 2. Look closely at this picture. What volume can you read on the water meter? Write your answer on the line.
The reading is 2645.94 ft³
